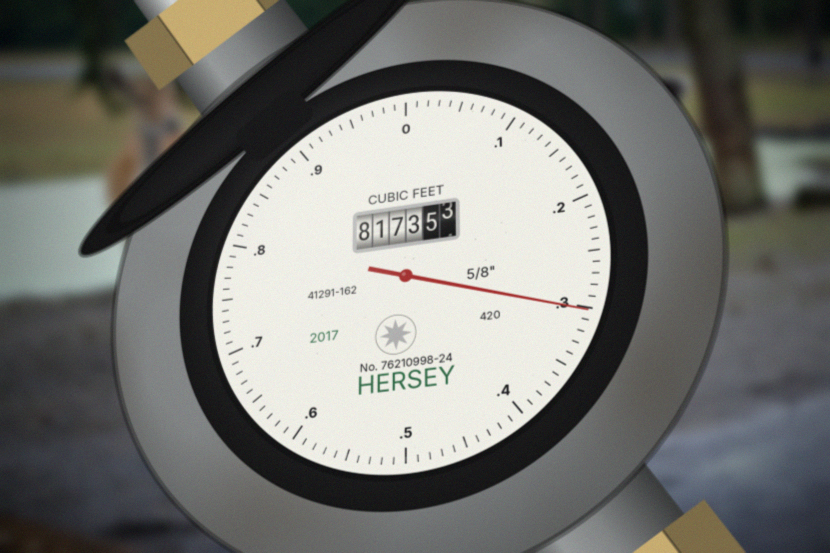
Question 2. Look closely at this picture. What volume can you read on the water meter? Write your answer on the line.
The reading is 817353.30 ft³
